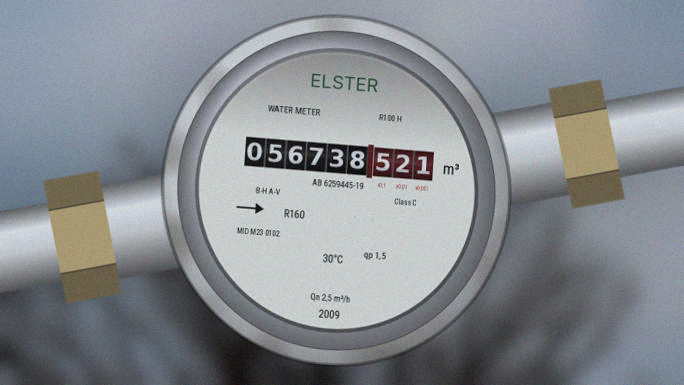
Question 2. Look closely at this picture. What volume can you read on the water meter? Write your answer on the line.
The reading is 56738.521 m³
